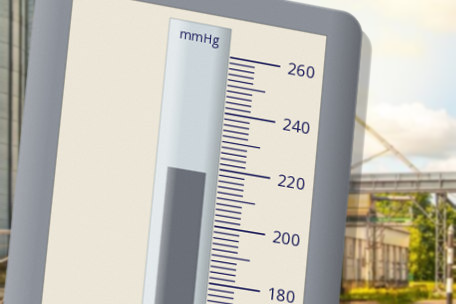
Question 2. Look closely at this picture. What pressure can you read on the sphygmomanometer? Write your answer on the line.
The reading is 218 mmHg
